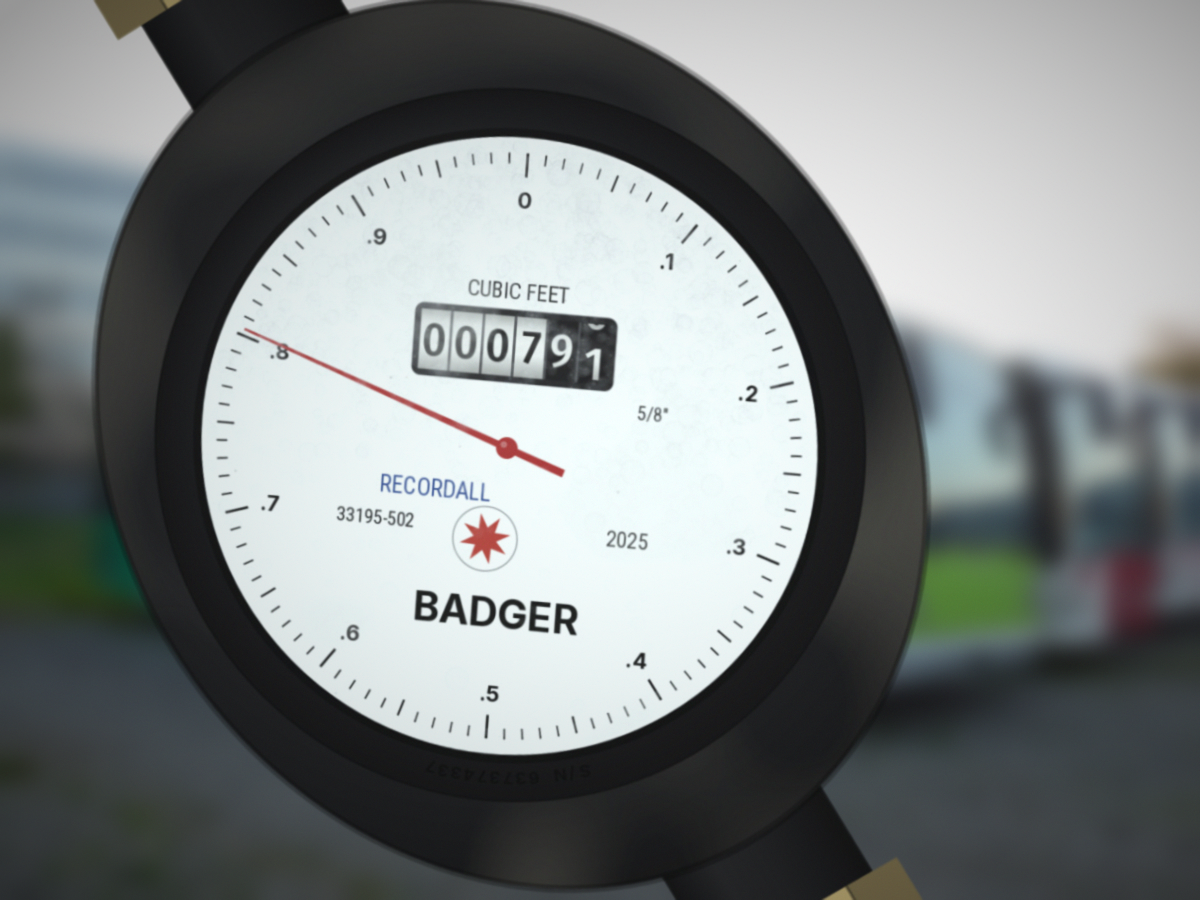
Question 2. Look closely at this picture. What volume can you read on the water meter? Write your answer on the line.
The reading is 790.80 ft³
